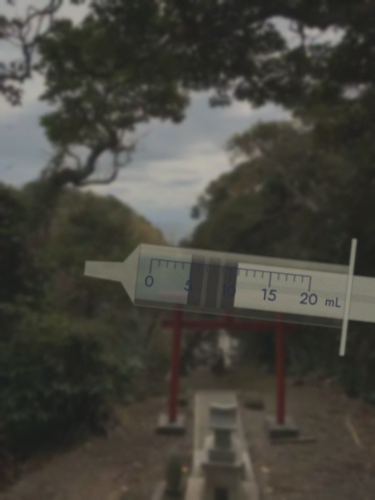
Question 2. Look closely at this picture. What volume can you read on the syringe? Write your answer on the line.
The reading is 5 mL
